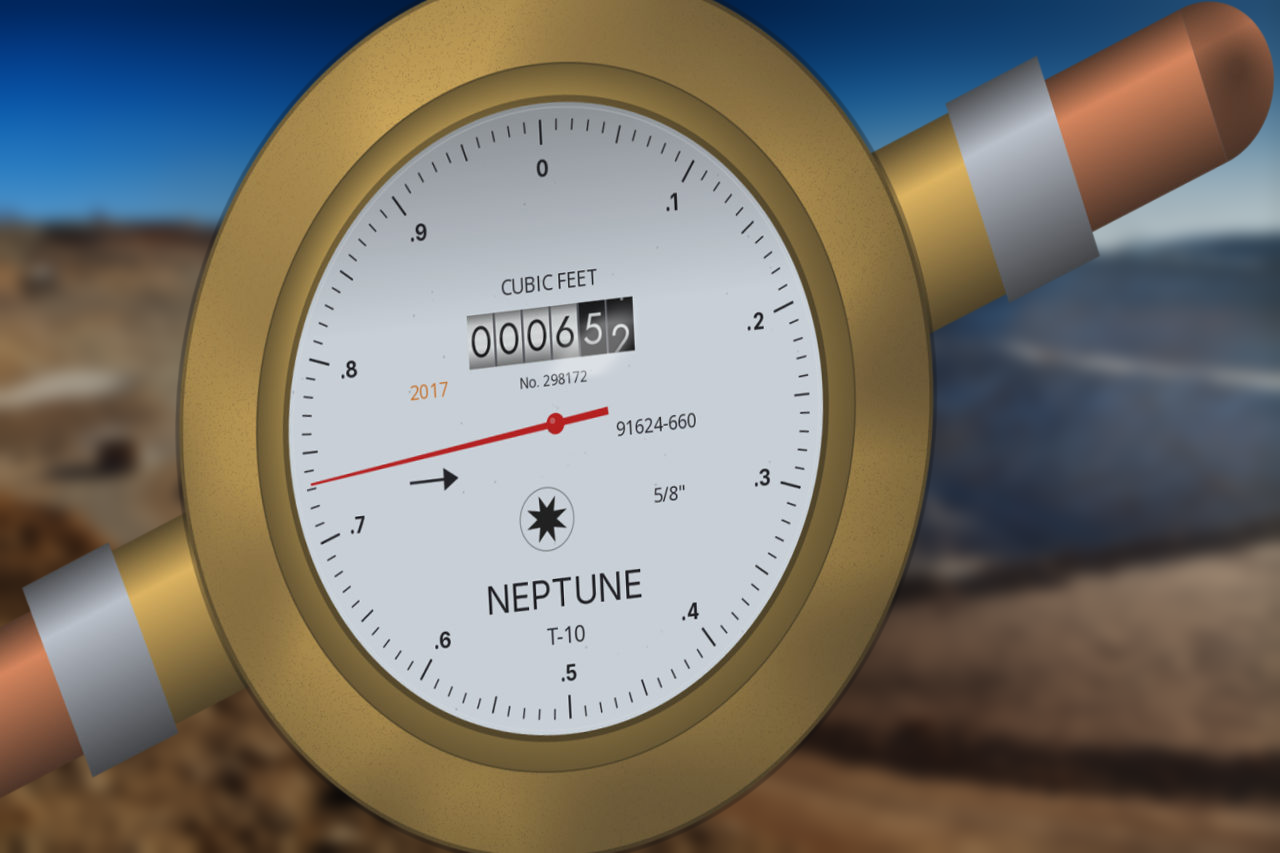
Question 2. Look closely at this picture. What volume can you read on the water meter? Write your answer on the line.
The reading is 651.73 ft³
